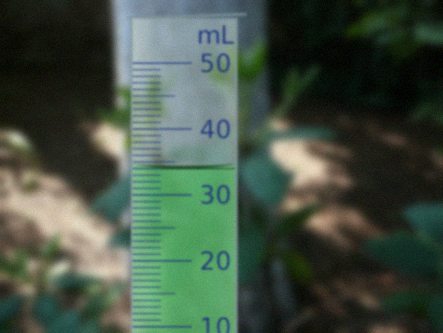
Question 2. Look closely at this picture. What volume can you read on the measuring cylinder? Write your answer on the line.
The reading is 34 mL
